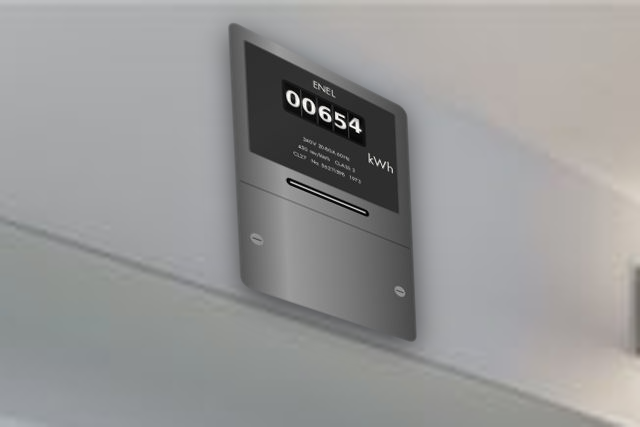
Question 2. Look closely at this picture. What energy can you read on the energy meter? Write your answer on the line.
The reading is 654 kWh
